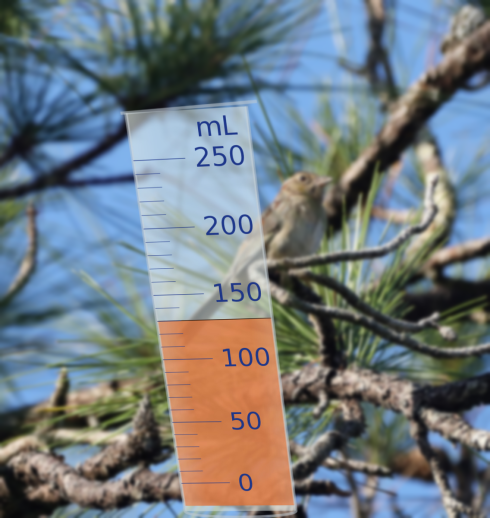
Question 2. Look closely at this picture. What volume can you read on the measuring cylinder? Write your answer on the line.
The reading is 130 mL
